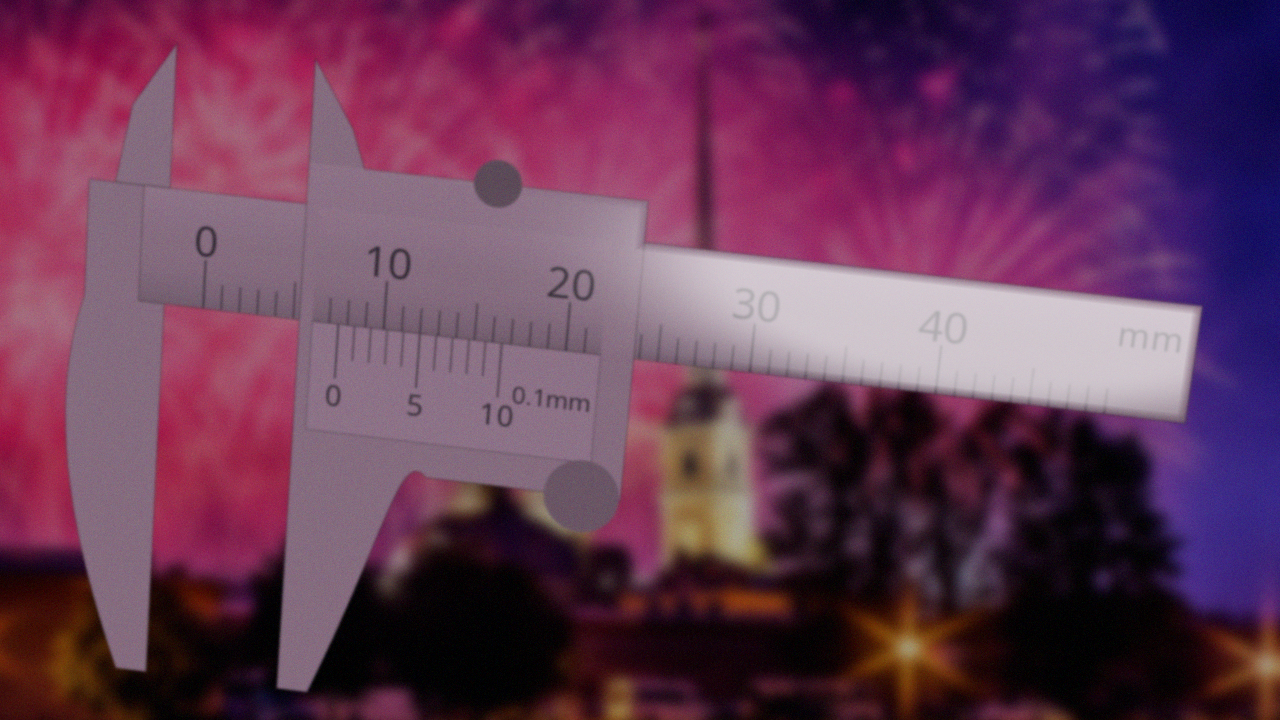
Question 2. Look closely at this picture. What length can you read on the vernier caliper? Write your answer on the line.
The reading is 7.5 mm
